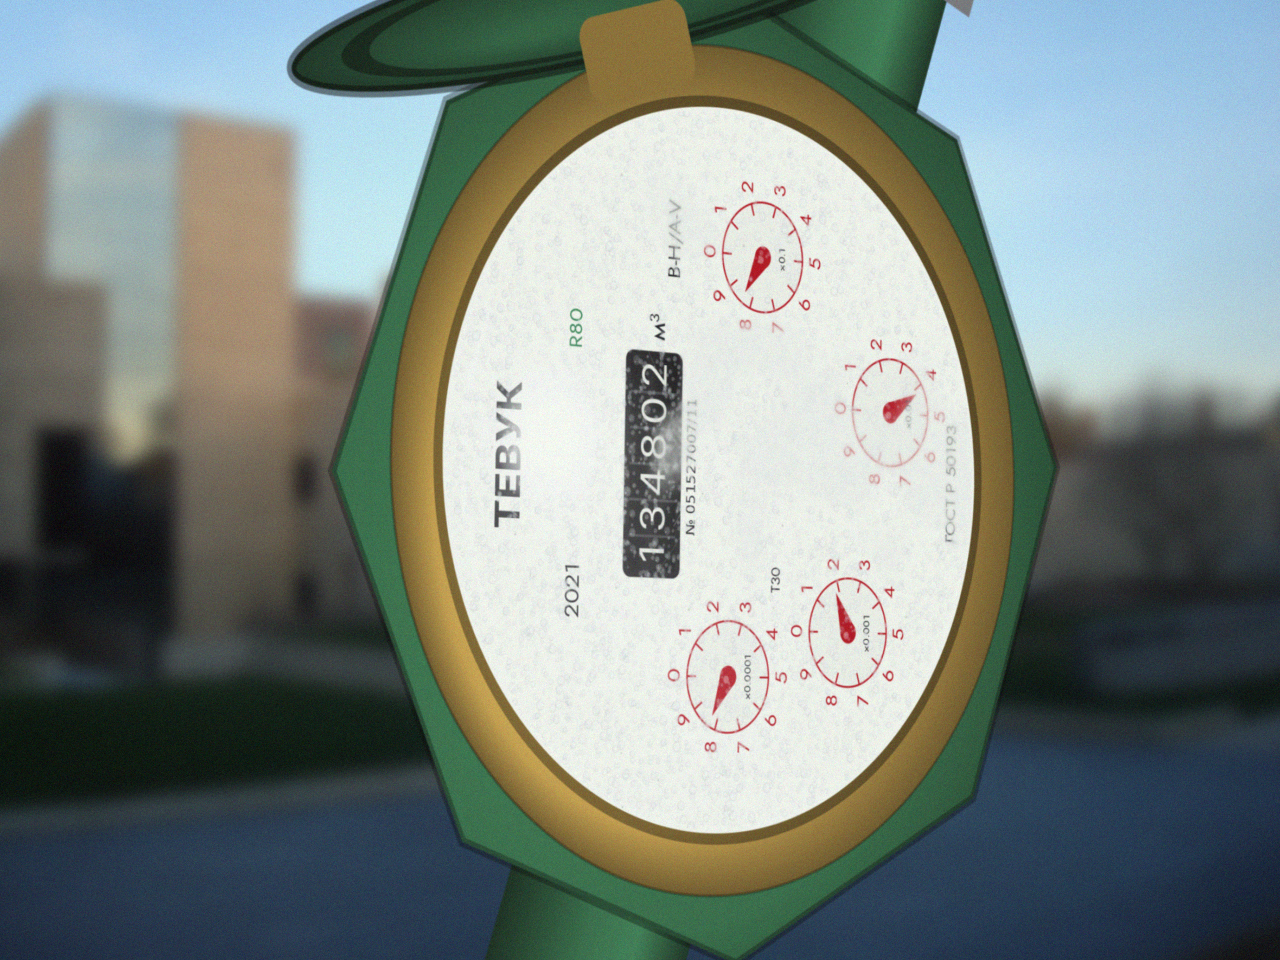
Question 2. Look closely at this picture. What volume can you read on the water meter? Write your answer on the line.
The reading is 134802.8418 m³
